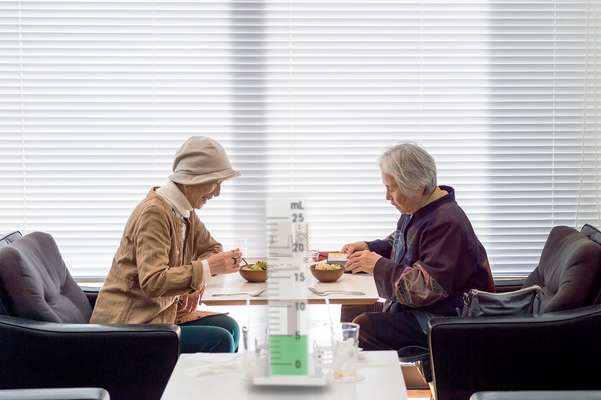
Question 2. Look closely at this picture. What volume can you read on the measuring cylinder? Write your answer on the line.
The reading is 5 mL
